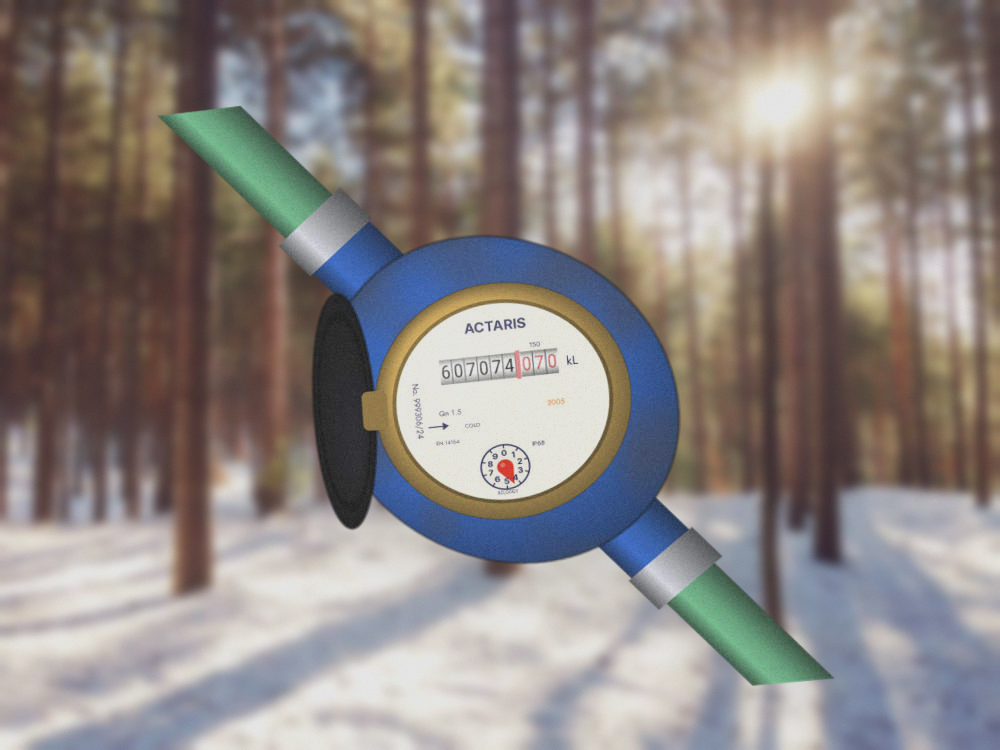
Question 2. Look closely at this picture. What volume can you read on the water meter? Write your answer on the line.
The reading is 607074.0704 kL
